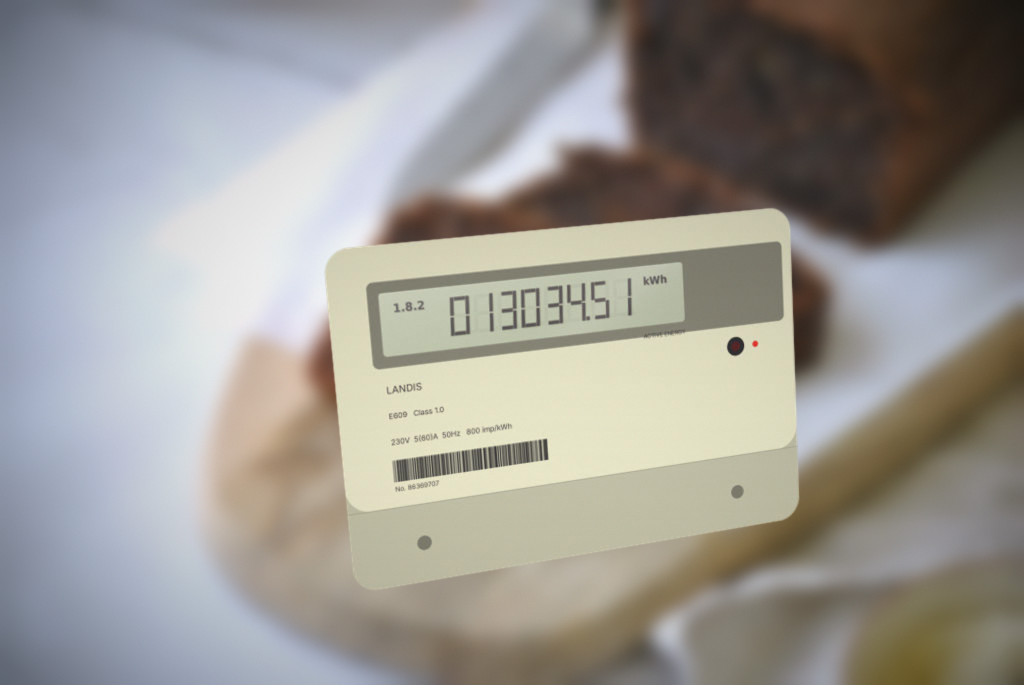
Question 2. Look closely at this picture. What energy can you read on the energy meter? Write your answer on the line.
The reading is 13034.51 kWh
